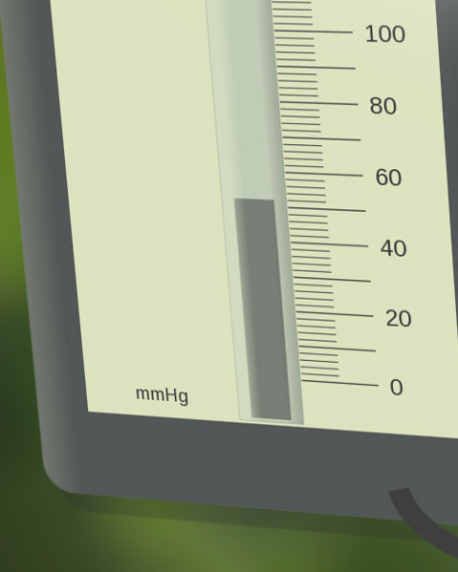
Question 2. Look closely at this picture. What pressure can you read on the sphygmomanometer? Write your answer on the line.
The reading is 52 mmHg
